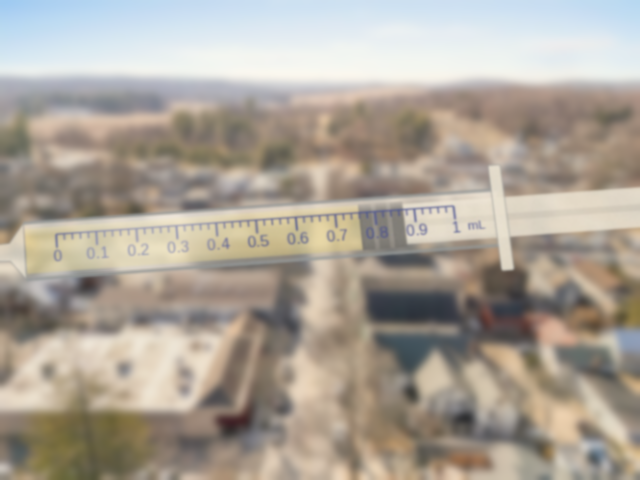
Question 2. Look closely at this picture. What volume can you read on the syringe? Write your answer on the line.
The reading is 0.76 mL
